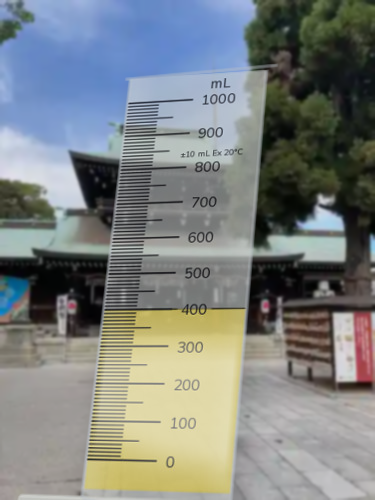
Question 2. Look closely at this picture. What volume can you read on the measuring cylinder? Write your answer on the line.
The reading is 400 mL
